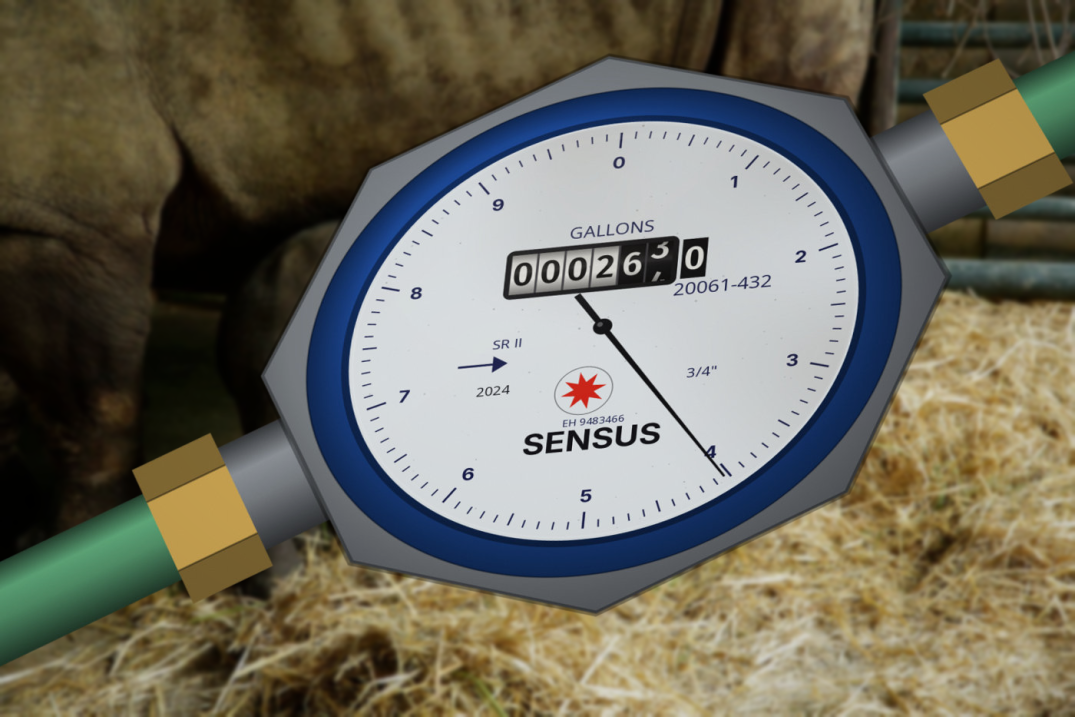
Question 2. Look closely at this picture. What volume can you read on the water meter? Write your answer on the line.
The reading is 2634.0 gal
